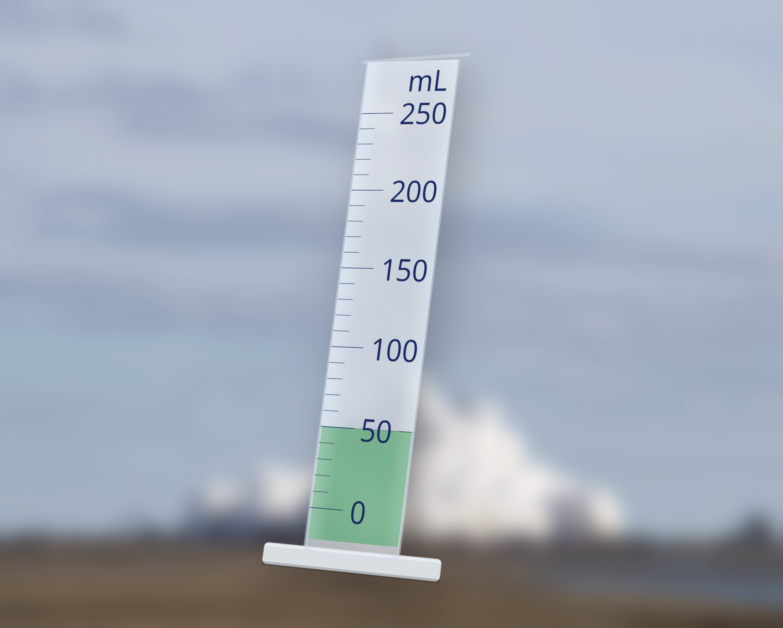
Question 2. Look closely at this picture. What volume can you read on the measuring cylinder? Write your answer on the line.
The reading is 50 mL
